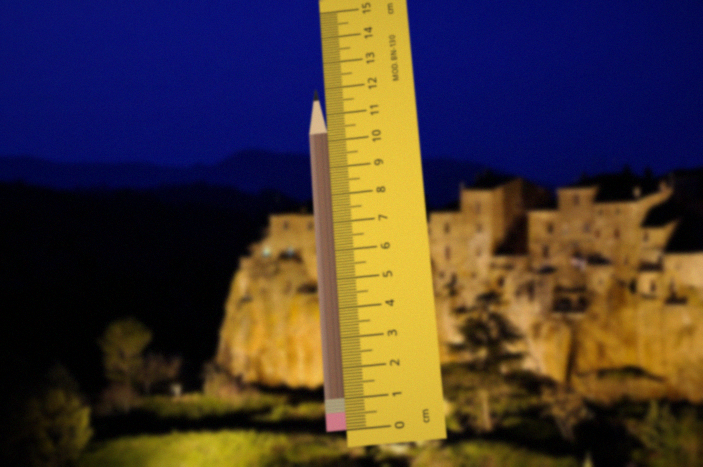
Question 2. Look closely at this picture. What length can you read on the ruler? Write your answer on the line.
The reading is 12 cm
